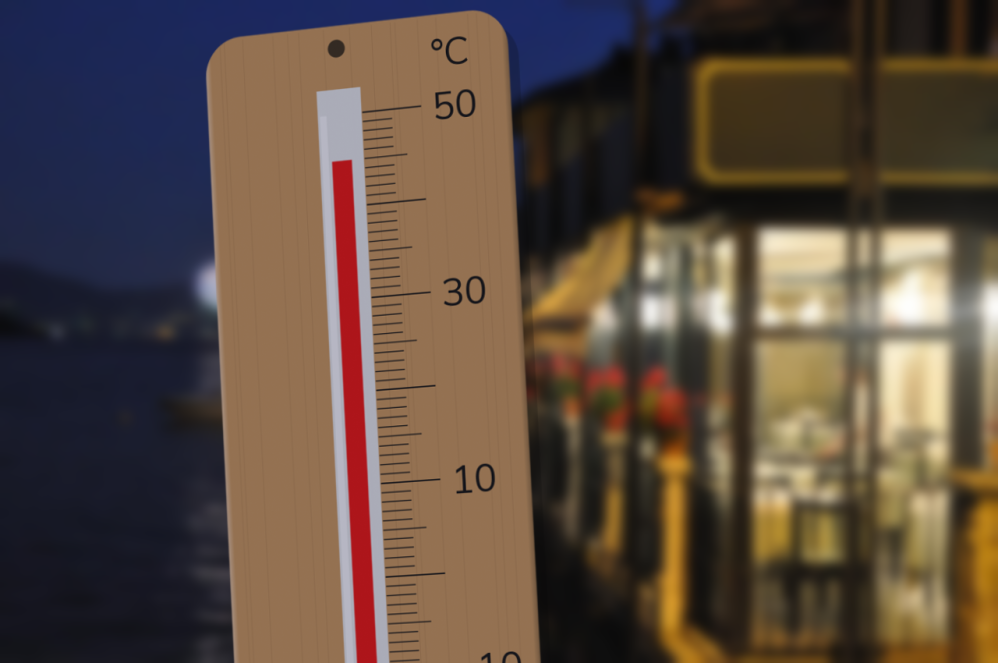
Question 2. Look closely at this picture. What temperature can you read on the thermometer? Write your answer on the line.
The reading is 45 °C
